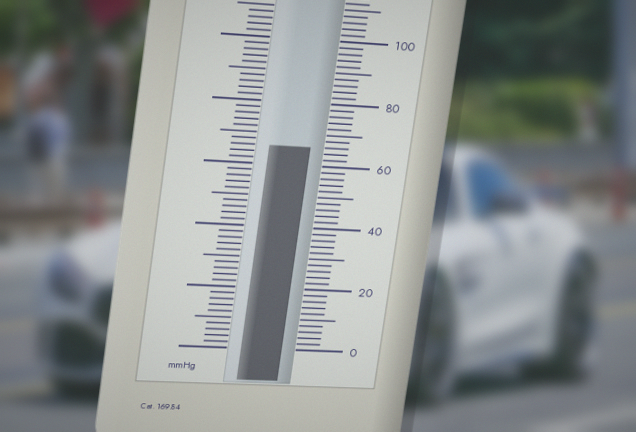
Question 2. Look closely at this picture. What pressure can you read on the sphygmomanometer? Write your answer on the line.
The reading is 66 mmHg
